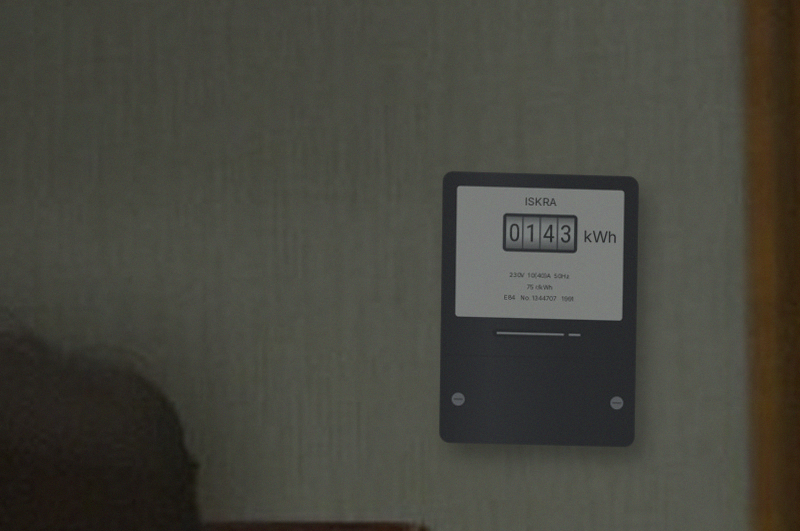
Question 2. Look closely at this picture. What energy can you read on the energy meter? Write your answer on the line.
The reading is 143 kWh
